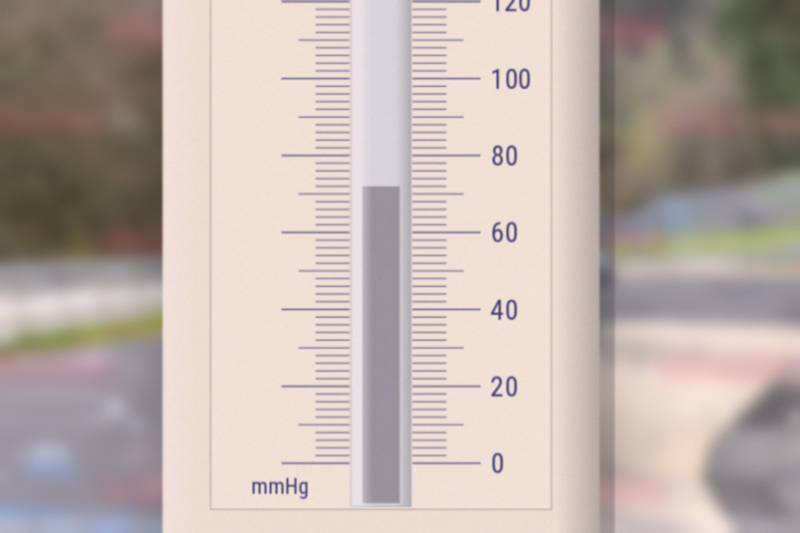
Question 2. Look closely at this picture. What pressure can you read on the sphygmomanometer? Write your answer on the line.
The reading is 72 mmHg
